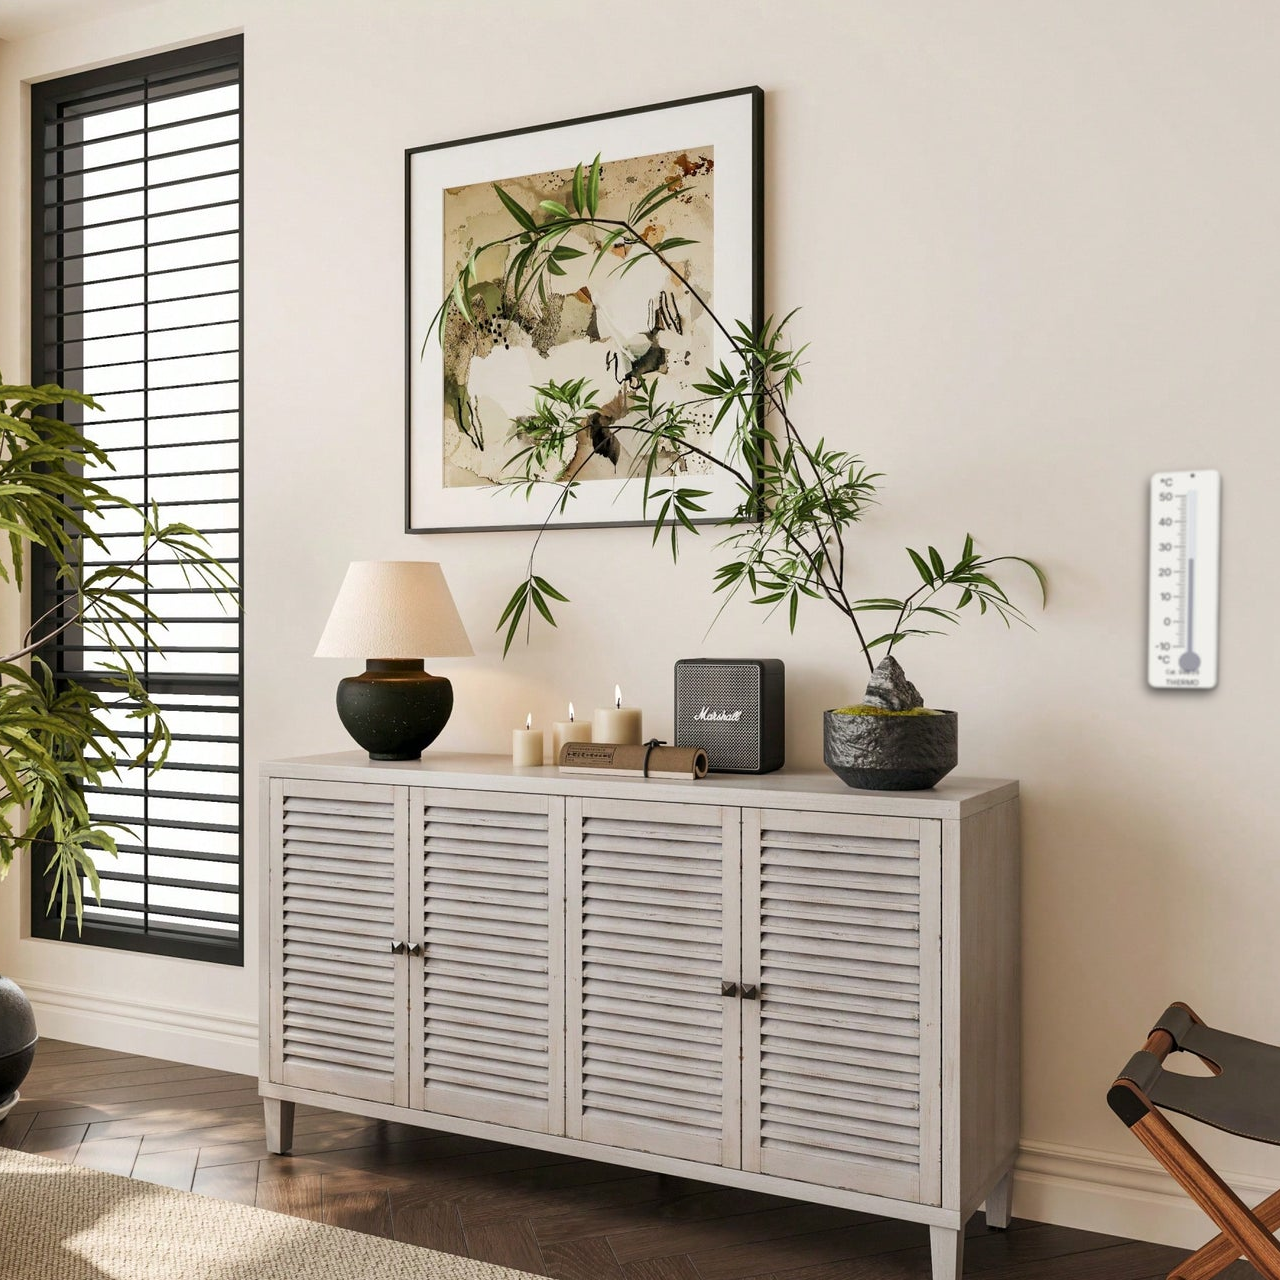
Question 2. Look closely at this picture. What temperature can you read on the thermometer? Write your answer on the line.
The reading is 25 °C
